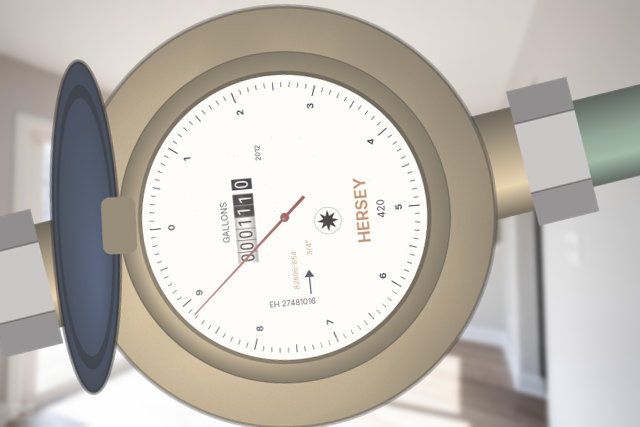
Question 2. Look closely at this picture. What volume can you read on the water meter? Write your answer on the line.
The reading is 1108.8 gal
